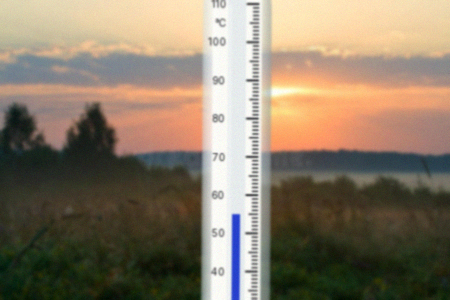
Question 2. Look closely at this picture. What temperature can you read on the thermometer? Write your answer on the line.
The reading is 55 °C
